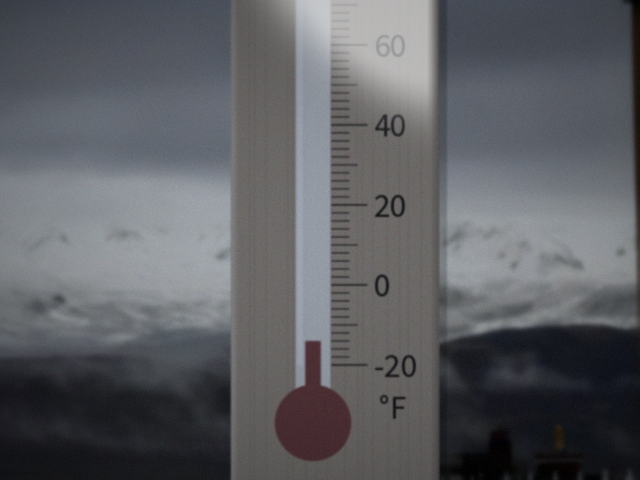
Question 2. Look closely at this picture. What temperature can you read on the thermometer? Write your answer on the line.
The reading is -14 °F
